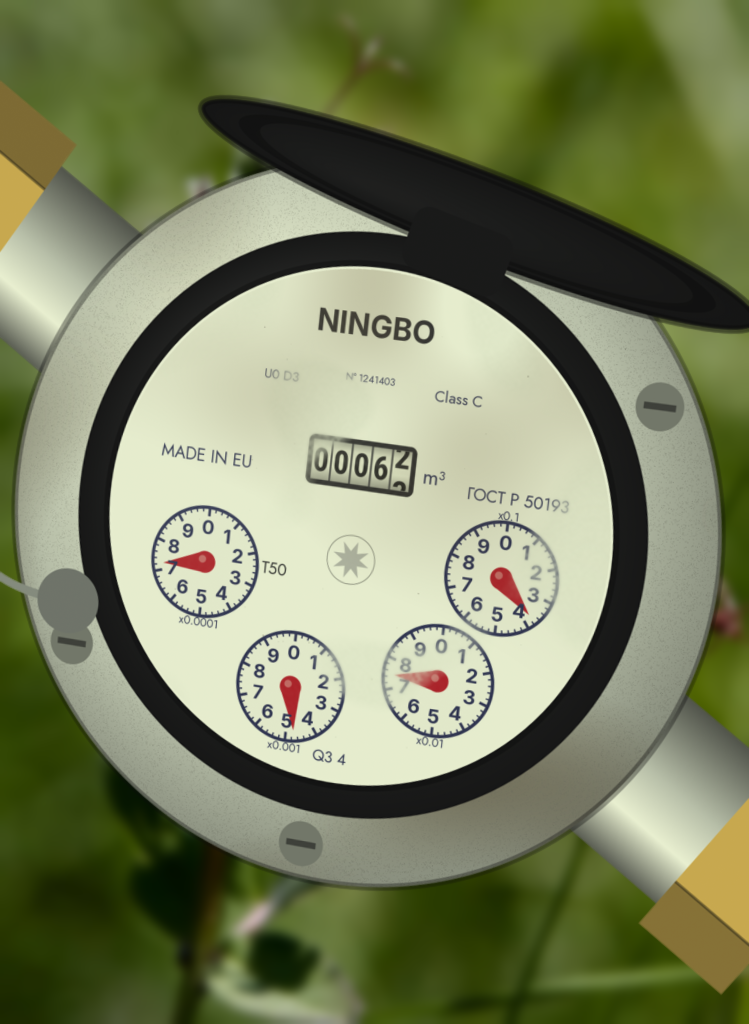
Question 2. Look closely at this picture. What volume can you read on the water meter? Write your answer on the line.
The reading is 62.3747 m³
